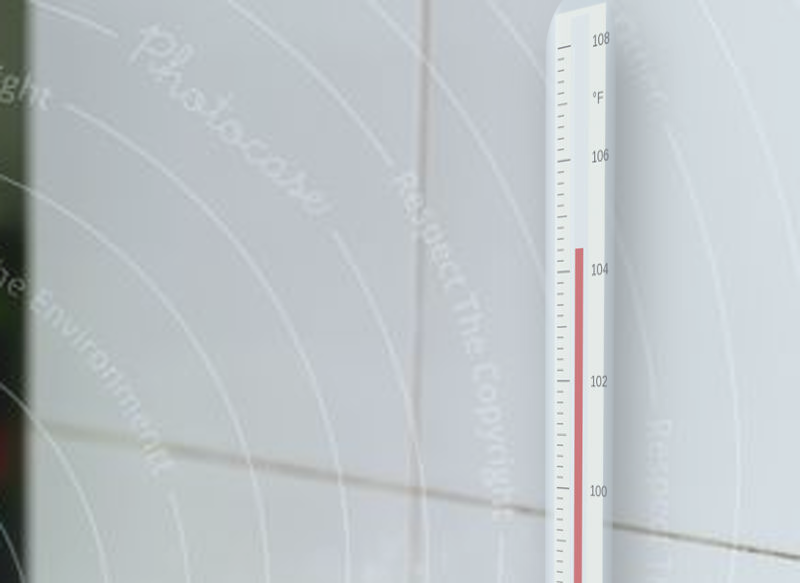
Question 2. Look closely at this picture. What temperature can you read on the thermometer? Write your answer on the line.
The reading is 104.4 °F
